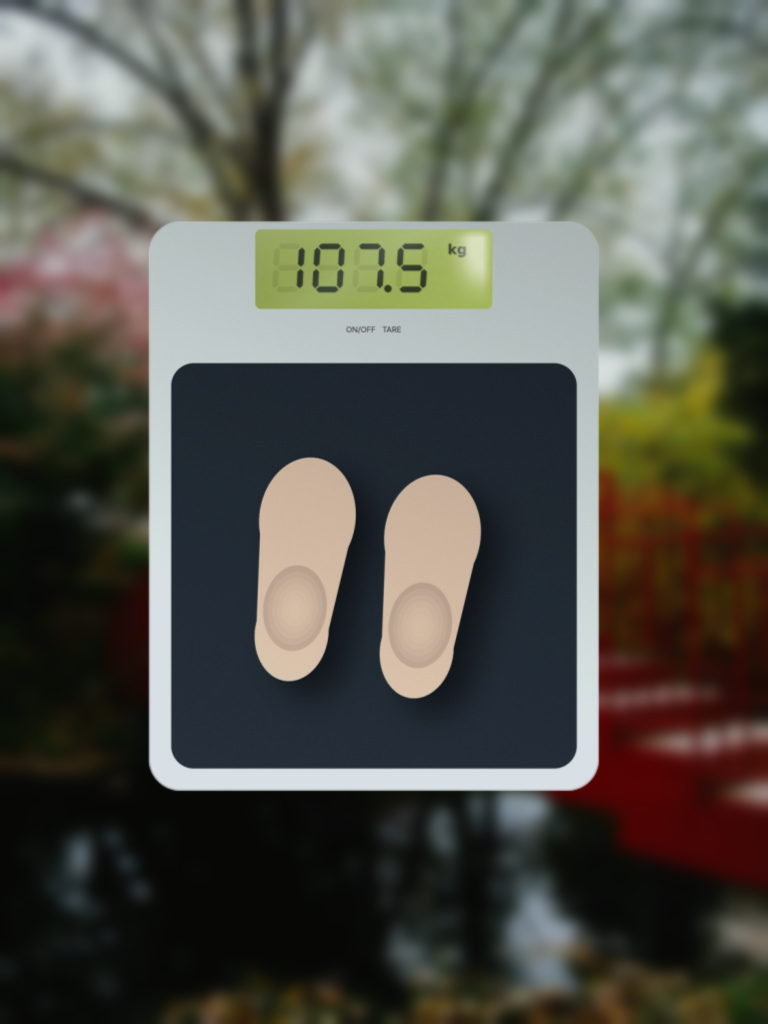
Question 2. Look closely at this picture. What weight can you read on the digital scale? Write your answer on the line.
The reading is 107.5 kg
